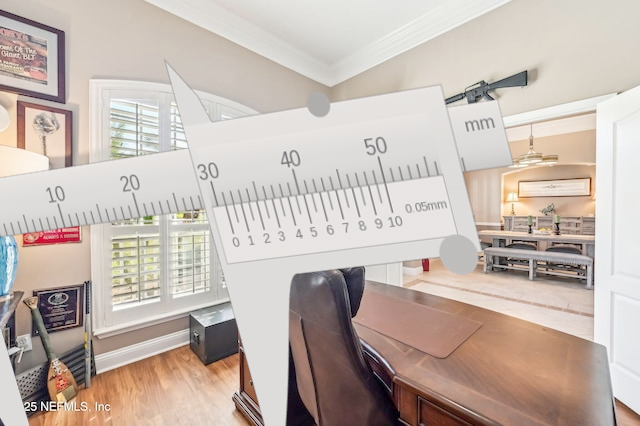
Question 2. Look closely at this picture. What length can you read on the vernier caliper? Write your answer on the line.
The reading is 31.0 mm
